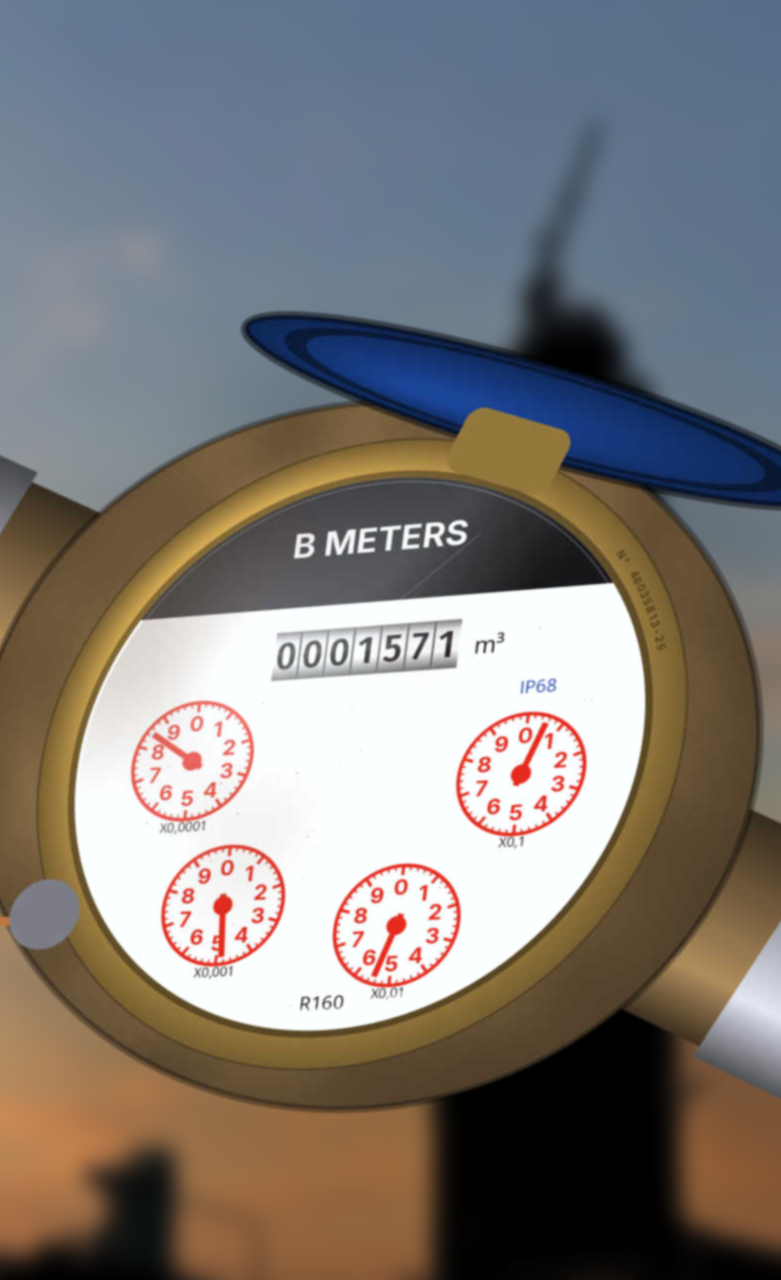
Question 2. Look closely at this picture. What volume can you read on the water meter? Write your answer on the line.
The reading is 1571.0548 m³
